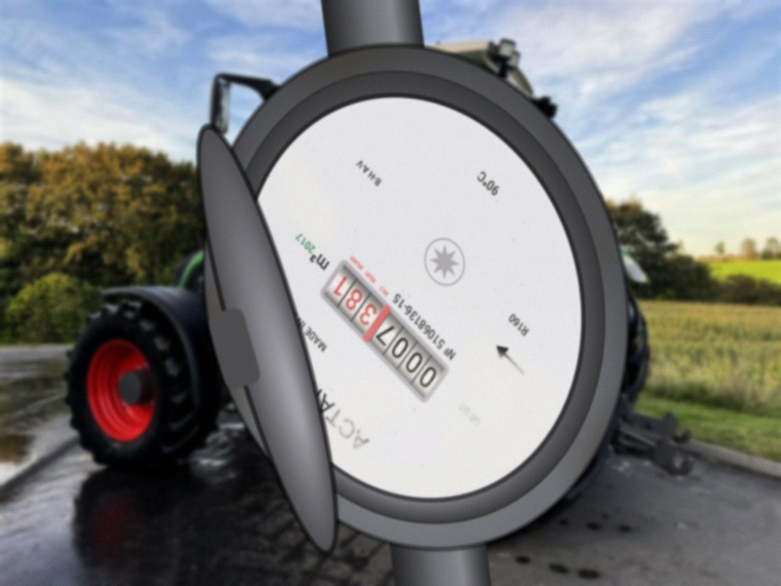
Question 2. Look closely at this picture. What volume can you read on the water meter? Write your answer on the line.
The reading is 7.381 m³
